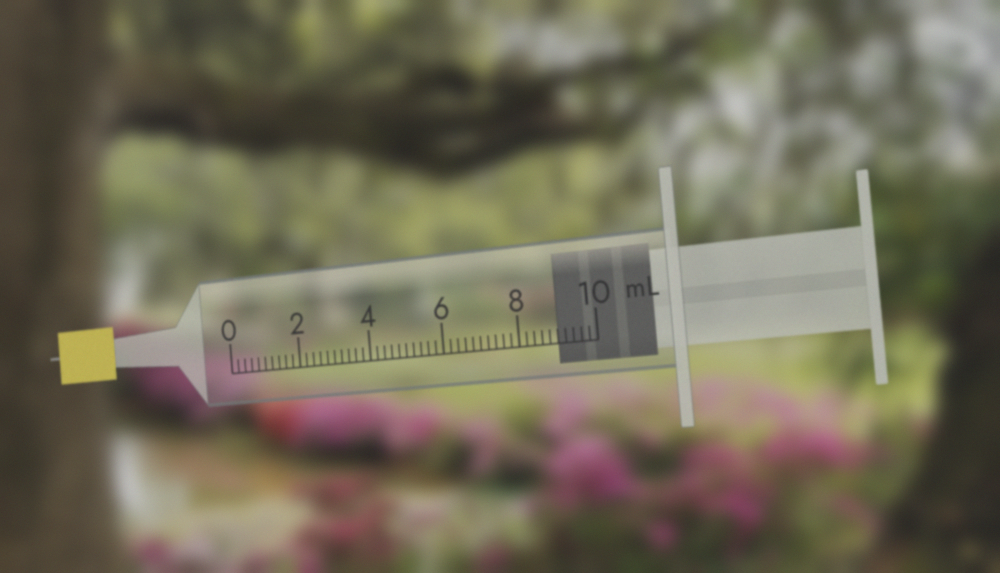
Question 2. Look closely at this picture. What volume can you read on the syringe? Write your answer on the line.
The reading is 9 mL
